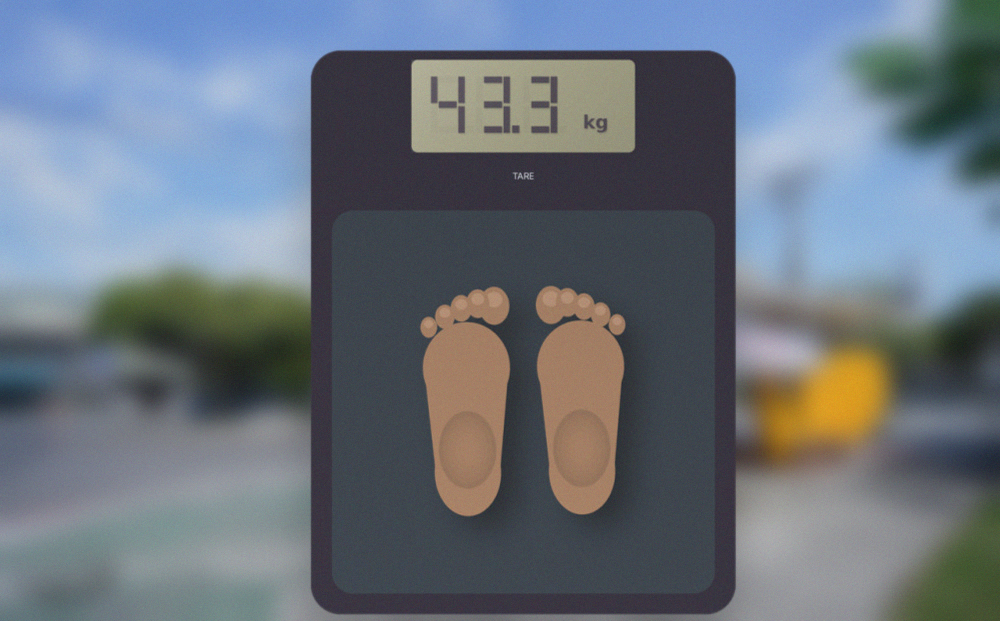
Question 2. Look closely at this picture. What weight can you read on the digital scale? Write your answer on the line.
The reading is 43.3 kg
